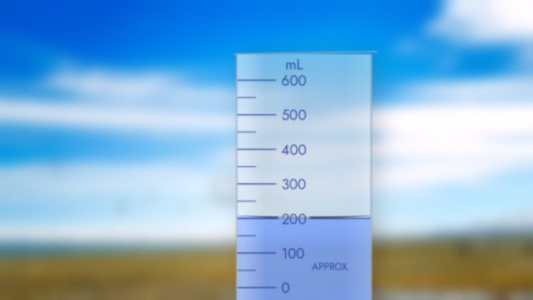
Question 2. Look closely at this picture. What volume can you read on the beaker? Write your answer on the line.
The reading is 200 mL
